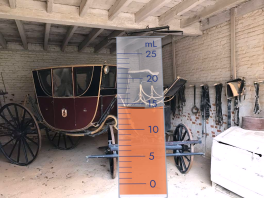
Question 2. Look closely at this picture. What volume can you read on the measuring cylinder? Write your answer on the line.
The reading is 14 mL
